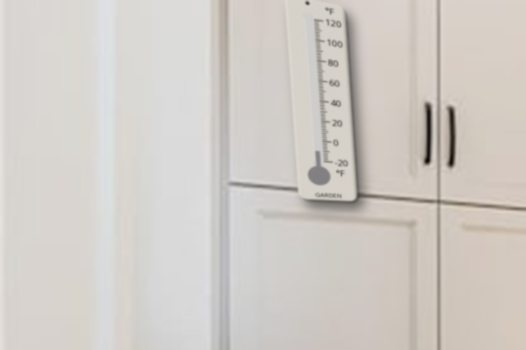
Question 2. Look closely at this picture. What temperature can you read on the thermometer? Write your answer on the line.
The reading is -10 °F
